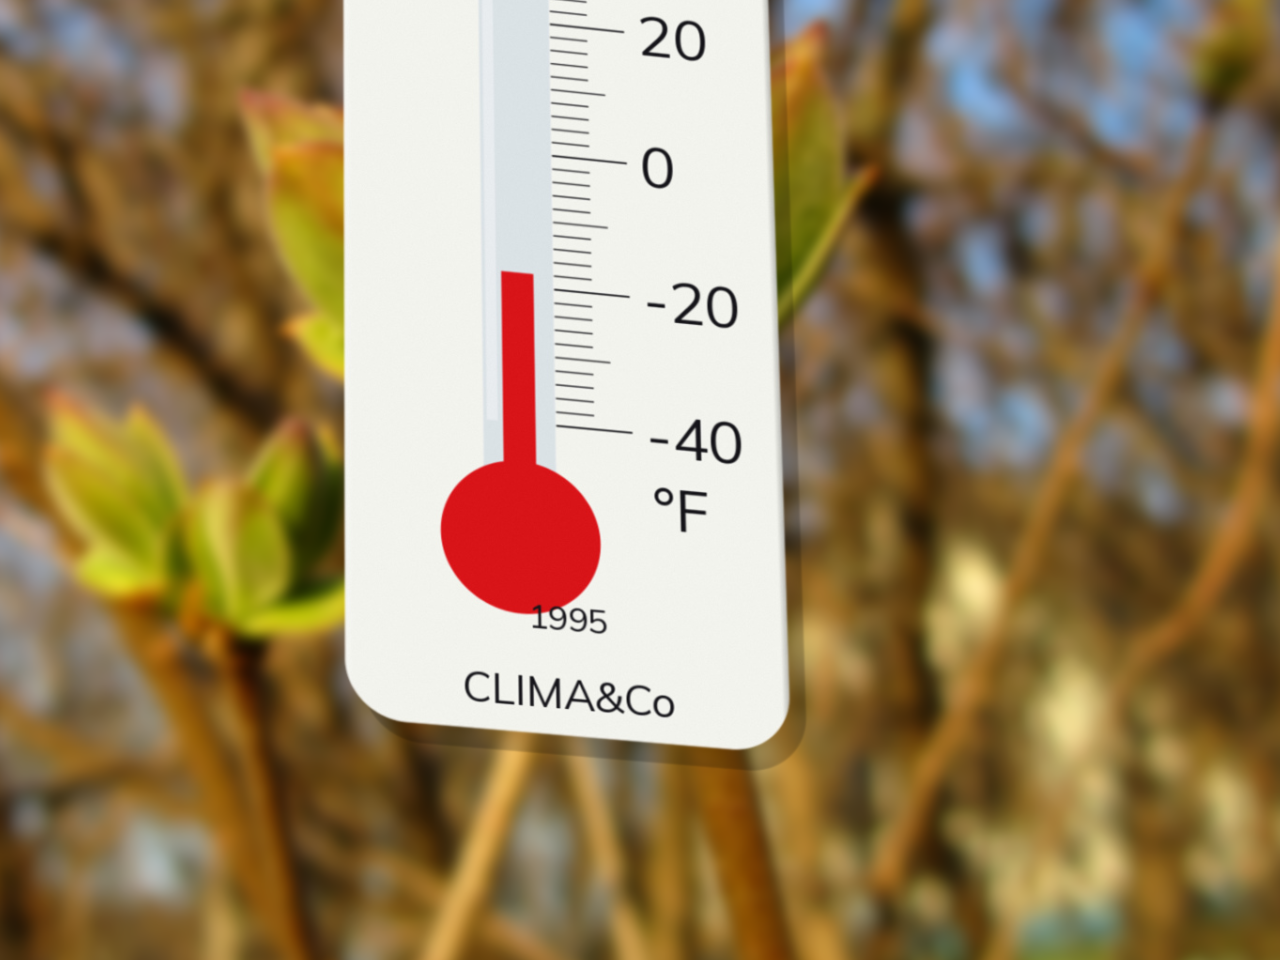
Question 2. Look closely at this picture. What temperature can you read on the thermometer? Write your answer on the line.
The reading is -18 °F
